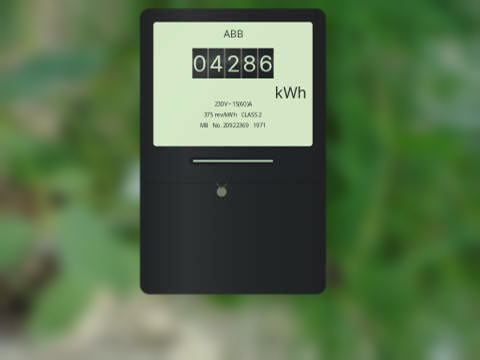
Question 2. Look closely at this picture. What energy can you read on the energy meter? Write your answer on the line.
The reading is 4286 kWh
